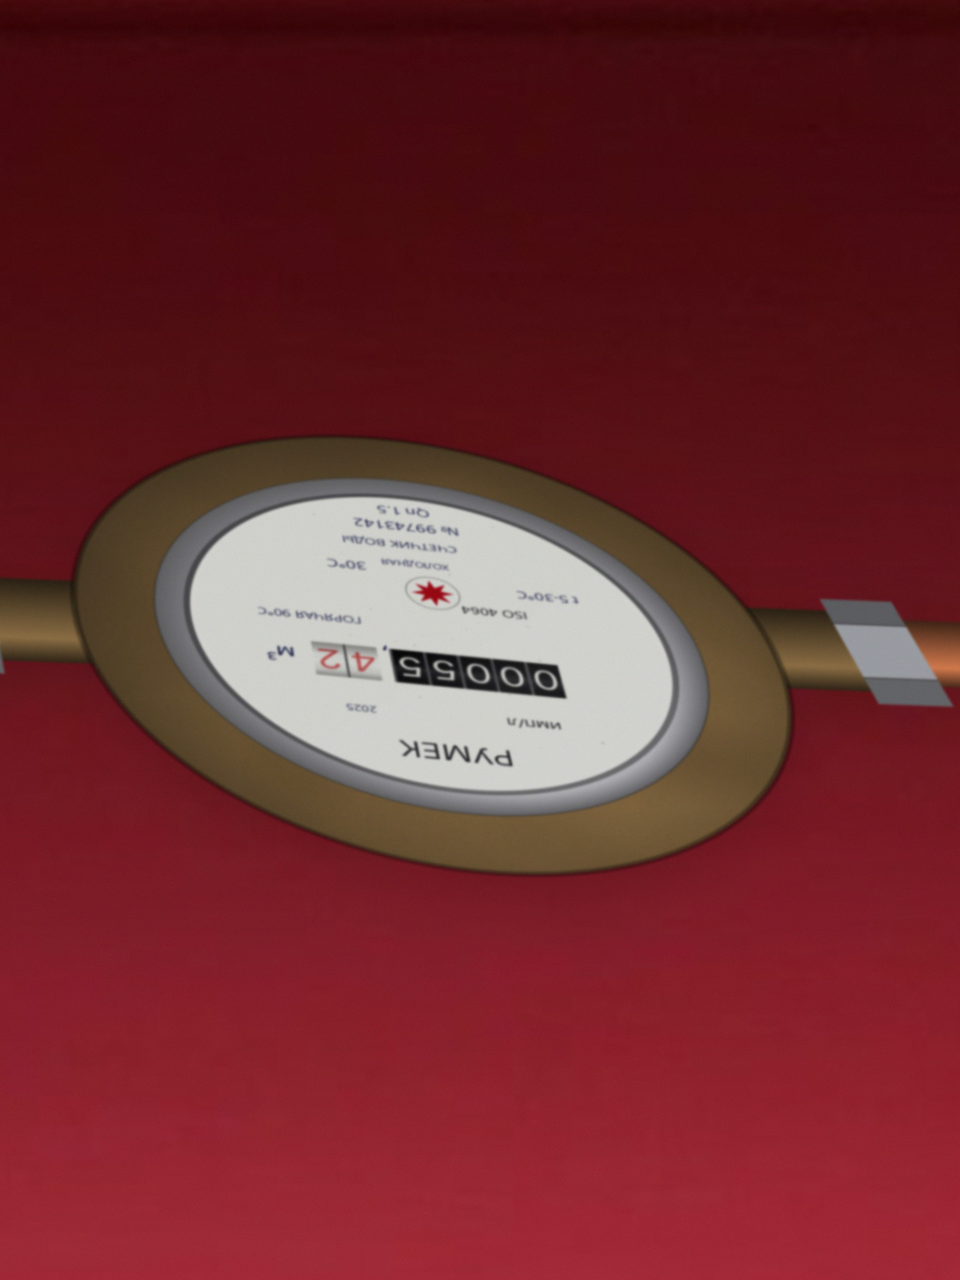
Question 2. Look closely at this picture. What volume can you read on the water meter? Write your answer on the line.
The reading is 55.42 m³
